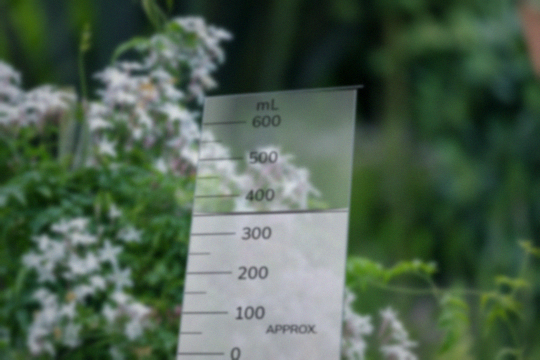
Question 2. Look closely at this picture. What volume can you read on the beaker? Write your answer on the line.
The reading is 350 mL
